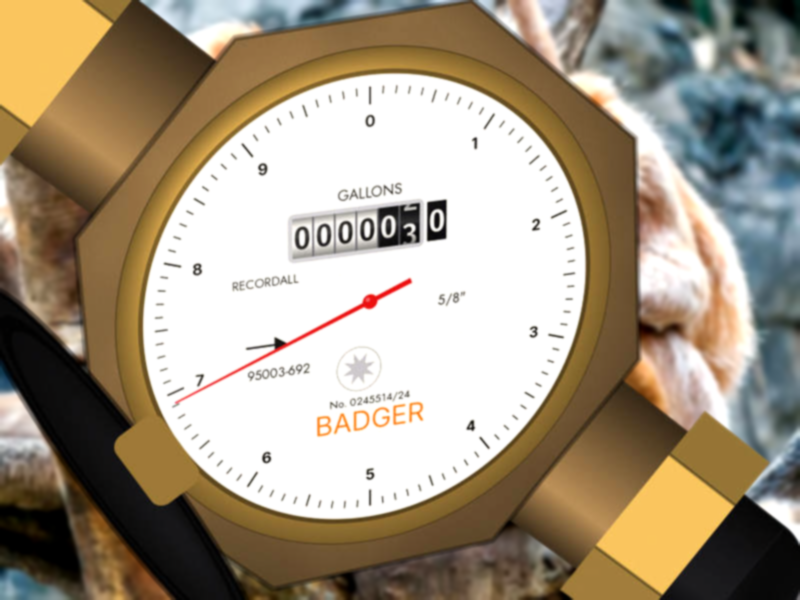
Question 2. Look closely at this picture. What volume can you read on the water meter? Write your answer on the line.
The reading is 26.9 gal
